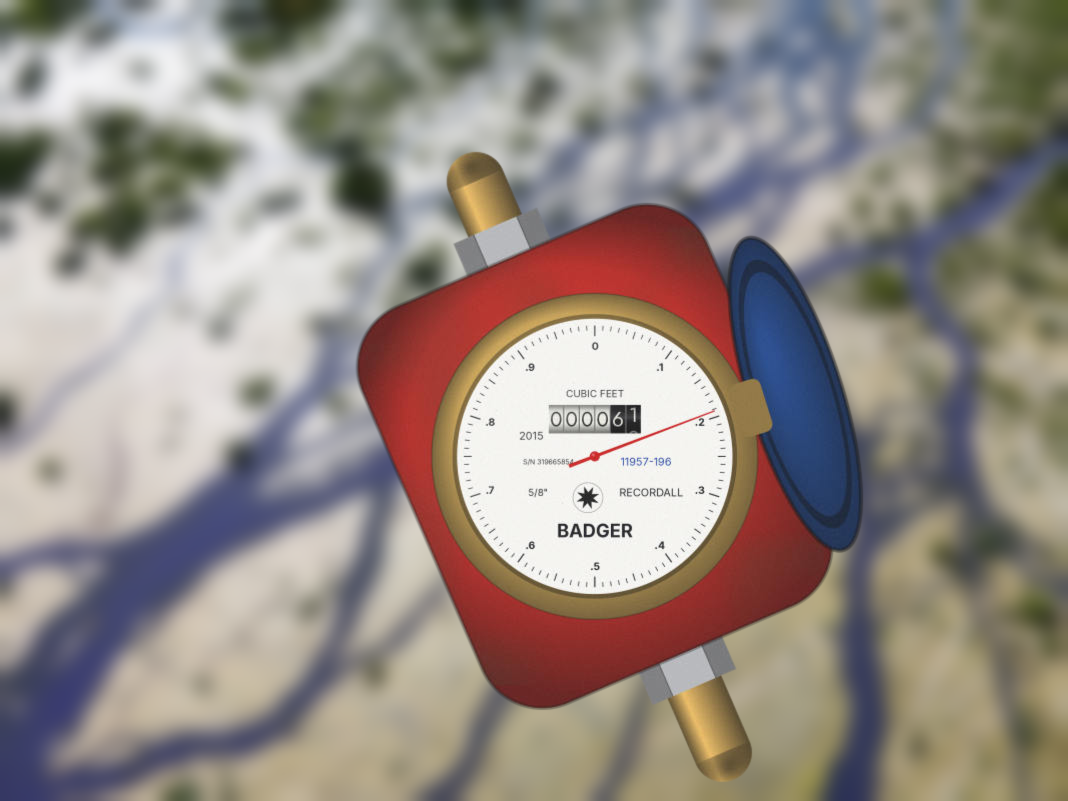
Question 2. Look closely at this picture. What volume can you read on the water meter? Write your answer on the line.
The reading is 61.19 ft³
